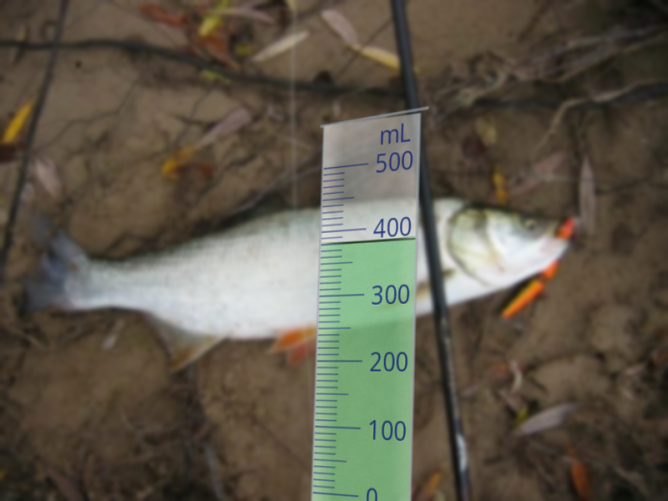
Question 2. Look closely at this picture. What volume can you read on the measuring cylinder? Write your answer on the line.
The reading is 380 mL
